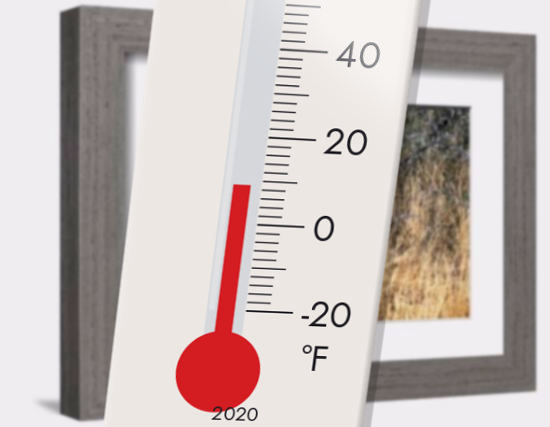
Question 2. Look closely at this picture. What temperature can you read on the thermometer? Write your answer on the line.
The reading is 9 °F
